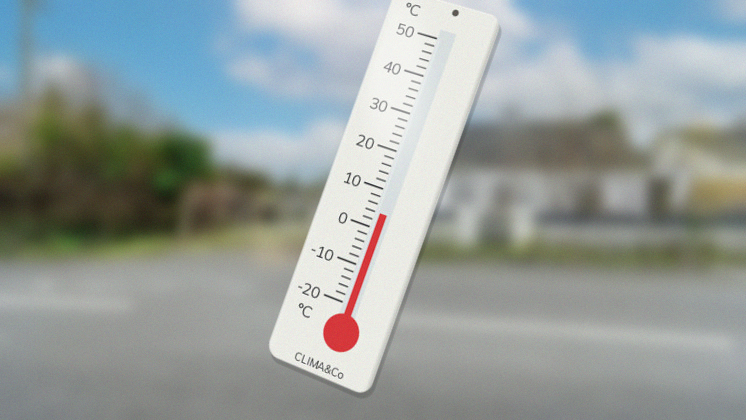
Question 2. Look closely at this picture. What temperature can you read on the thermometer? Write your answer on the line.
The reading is 4 °C
